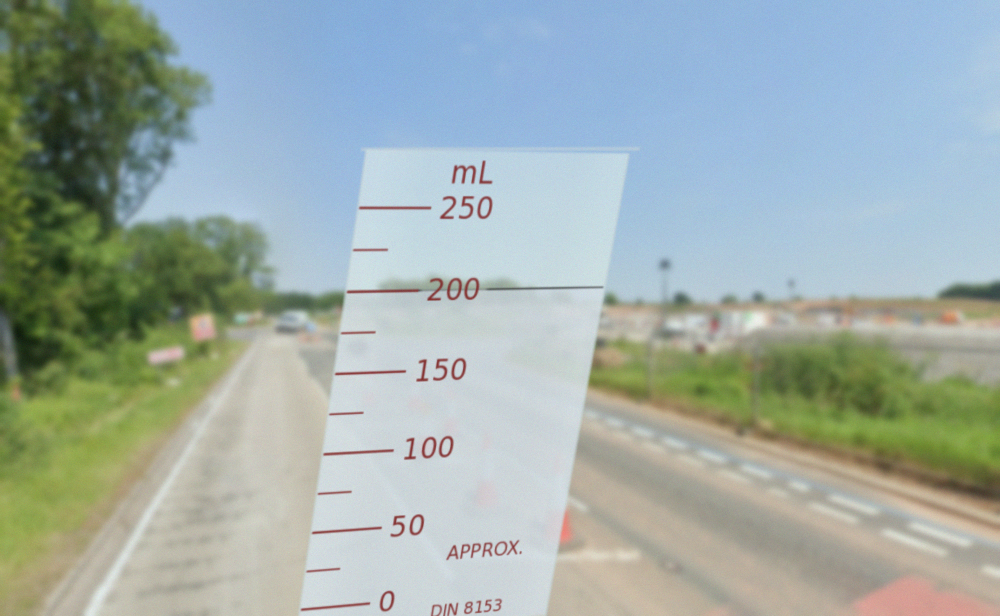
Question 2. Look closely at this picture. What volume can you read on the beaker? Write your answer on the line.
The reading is 200 mL
